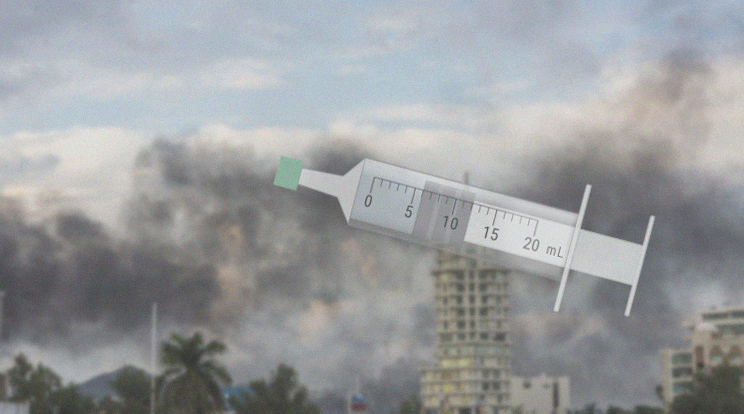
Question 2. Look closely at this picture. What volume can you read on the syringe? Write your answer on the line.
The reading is 6 mL
